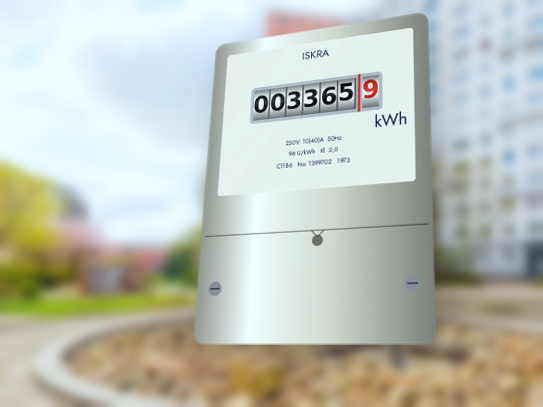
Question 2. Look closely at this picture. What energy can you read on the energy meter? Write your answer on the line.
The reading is 3365.9 kWh
